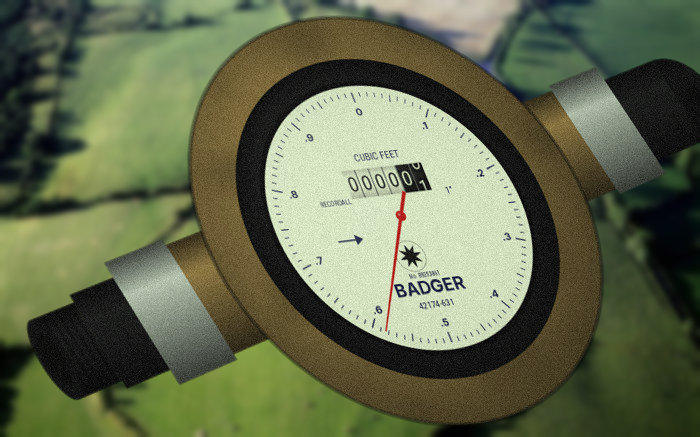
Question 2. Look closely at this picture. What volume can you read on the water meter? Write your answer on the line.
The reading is 0.58 ft³
